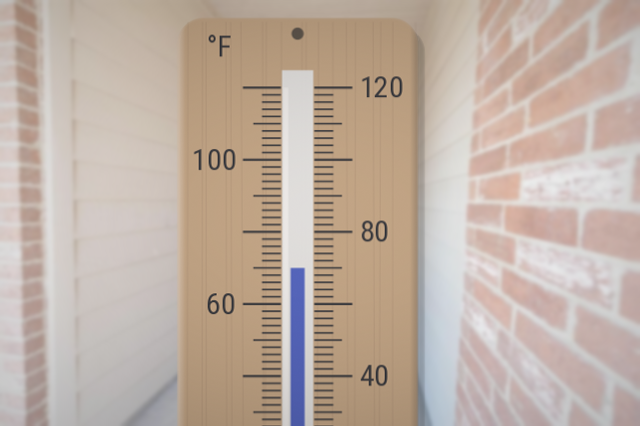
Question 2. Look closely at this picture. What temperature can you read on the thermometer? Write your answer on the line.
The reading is 70 °F
